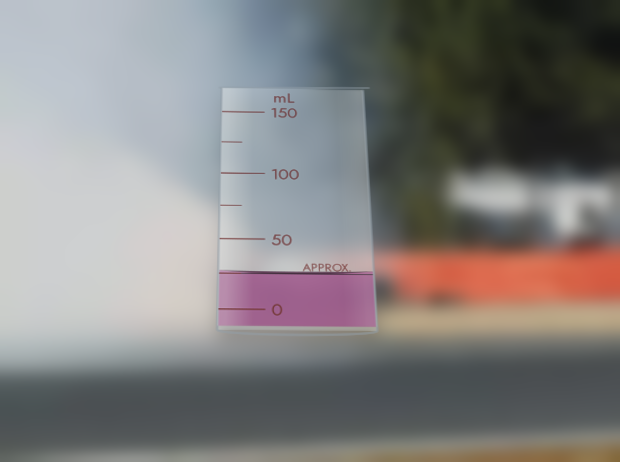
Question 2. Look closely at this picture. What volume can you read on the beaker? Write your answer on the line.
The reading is 25 mL
